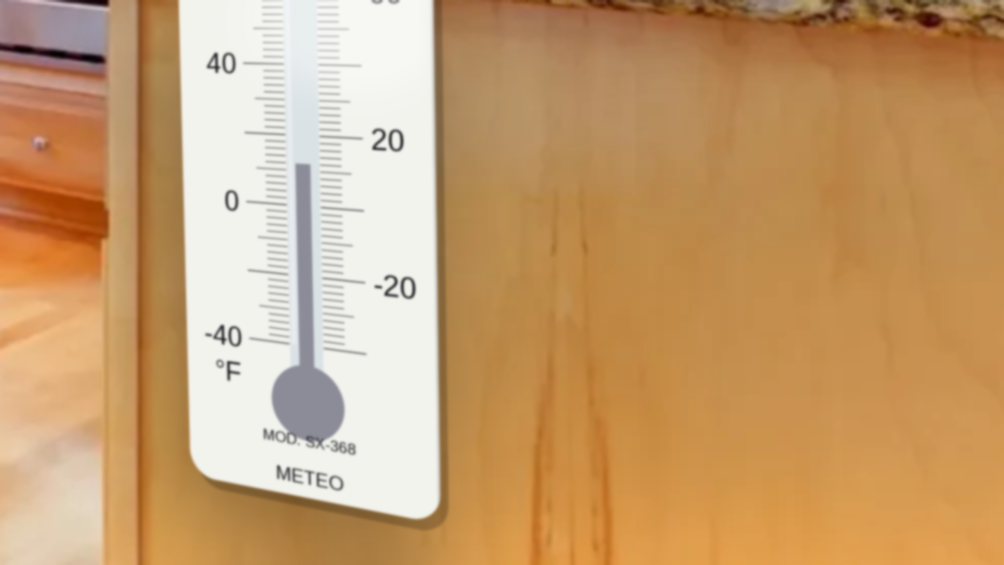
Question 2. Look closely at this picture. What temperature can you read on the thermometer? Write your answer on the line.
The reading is 12 °F
